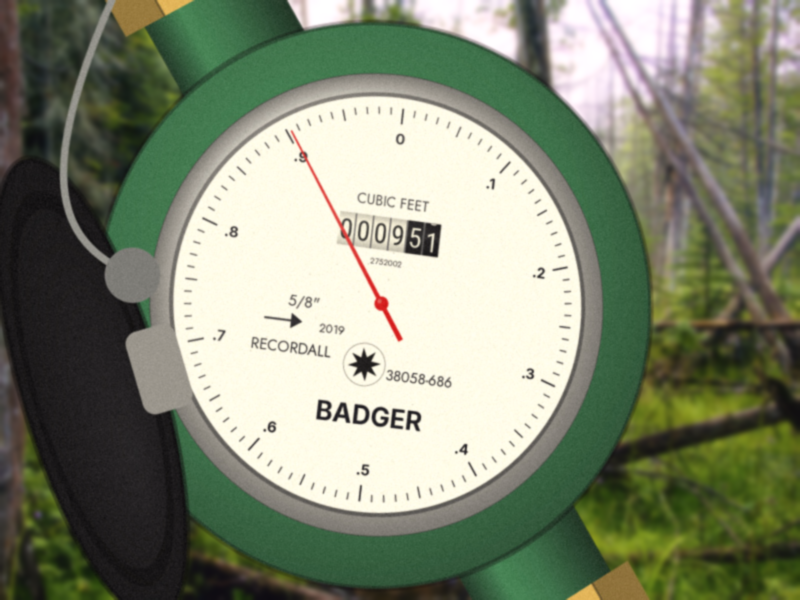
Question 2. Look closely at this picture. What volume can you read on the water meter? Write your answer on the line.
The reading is 950.90 ft³
